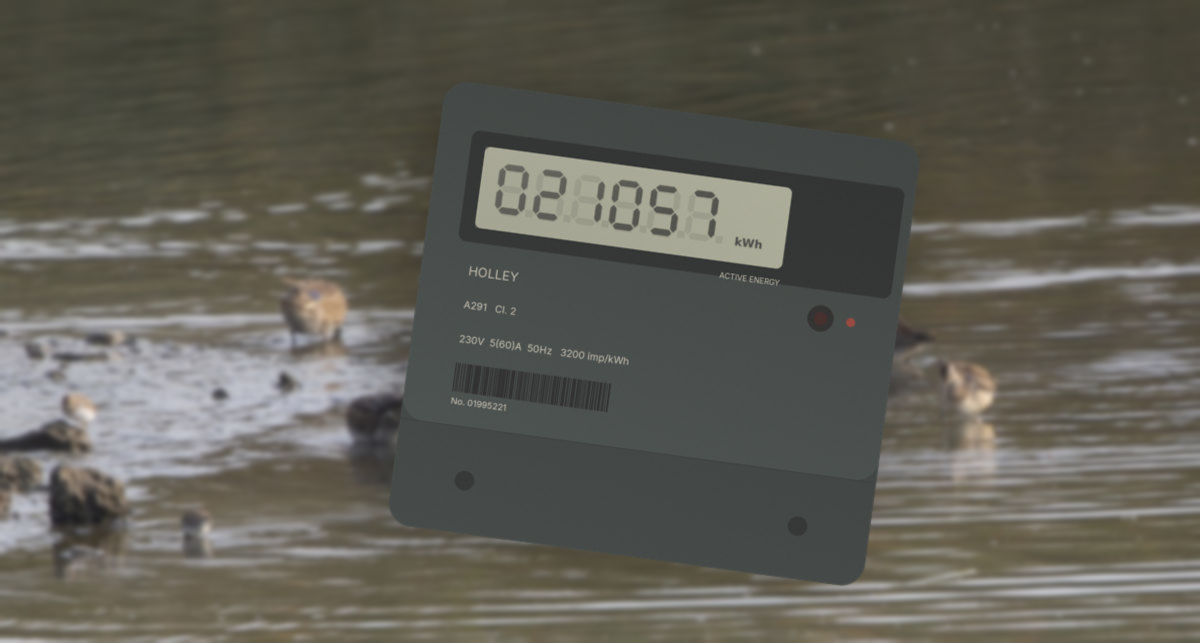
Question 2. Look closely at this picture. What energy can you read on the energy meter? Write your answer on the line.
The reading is 21057 kWh
